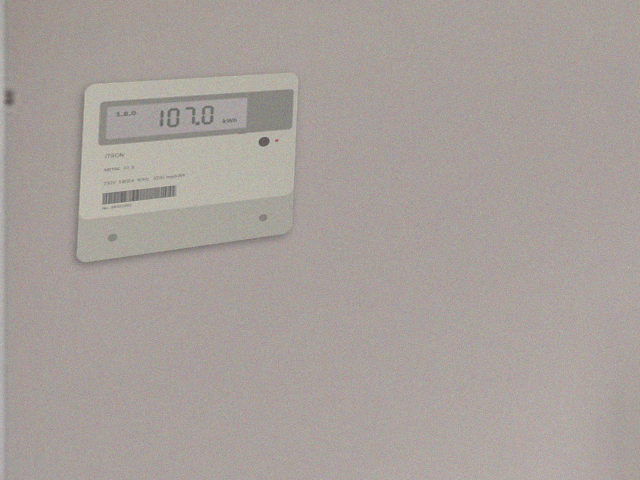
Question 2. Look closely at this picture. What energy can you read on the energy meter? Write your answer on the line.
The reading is 107.0 kWh
